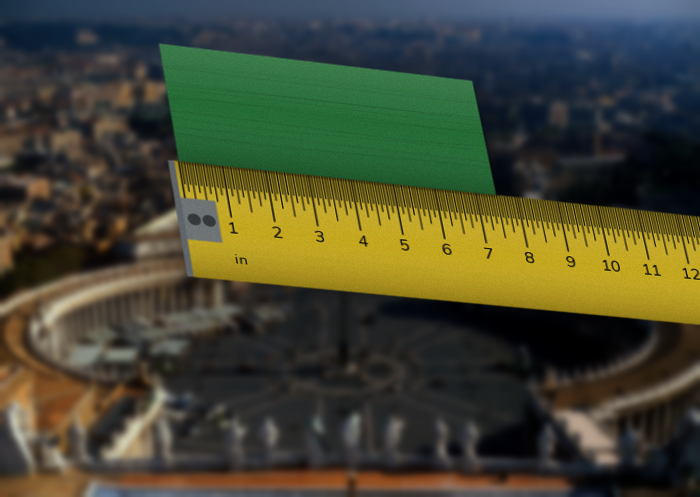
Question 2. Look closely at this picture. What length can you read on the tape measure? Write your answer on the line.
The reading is 7.5 in
